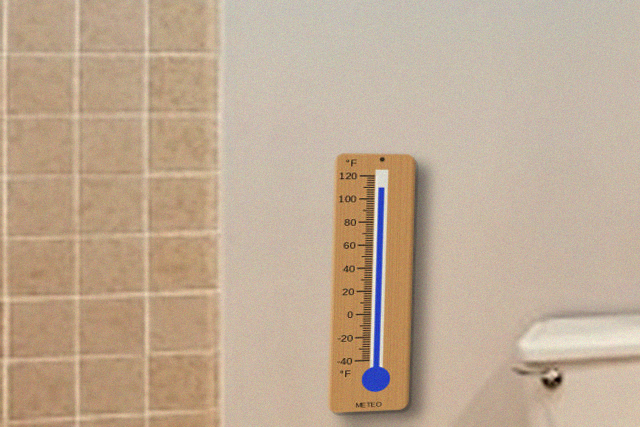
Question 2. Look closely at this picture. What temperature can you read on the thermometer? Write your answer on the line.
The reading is 110 °F
